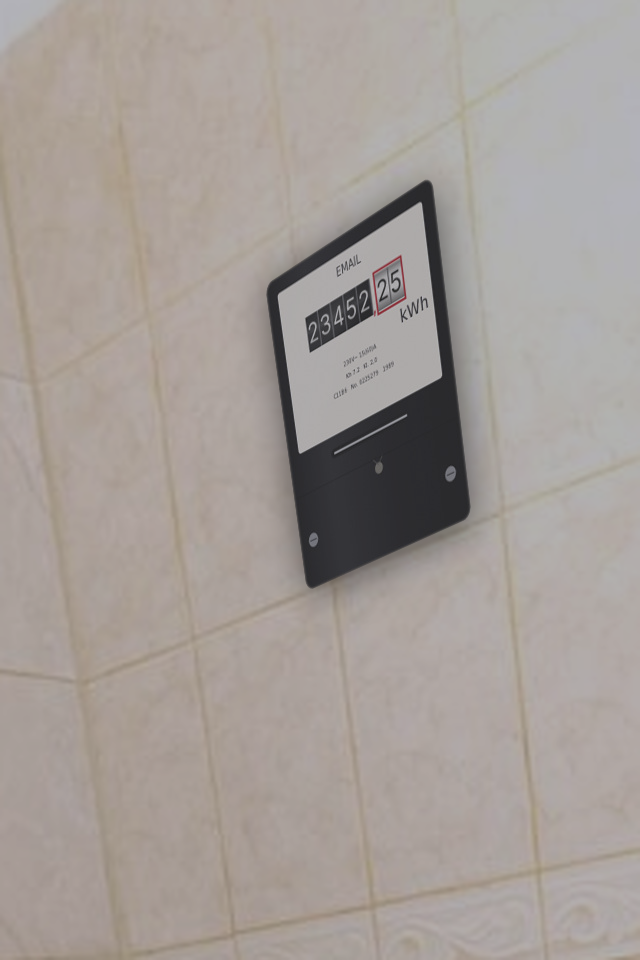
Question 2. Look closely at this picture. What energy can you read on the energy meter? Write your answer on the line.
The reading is 23452.25 kWh
